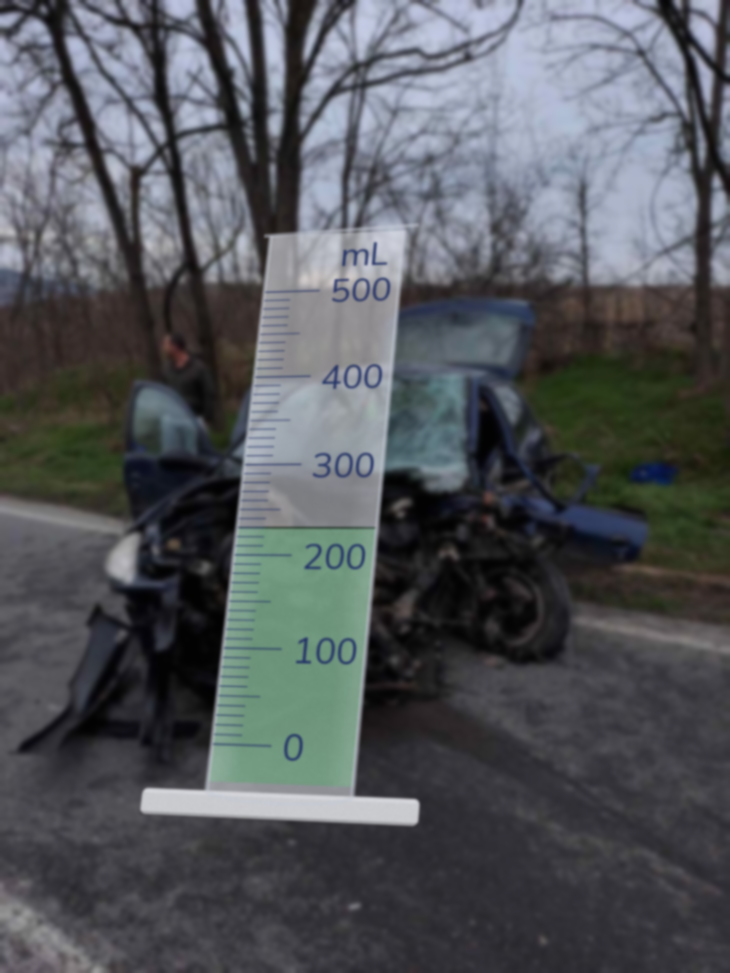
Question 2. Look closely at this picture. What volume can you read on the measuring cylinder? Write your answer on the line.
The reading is 230 mL
